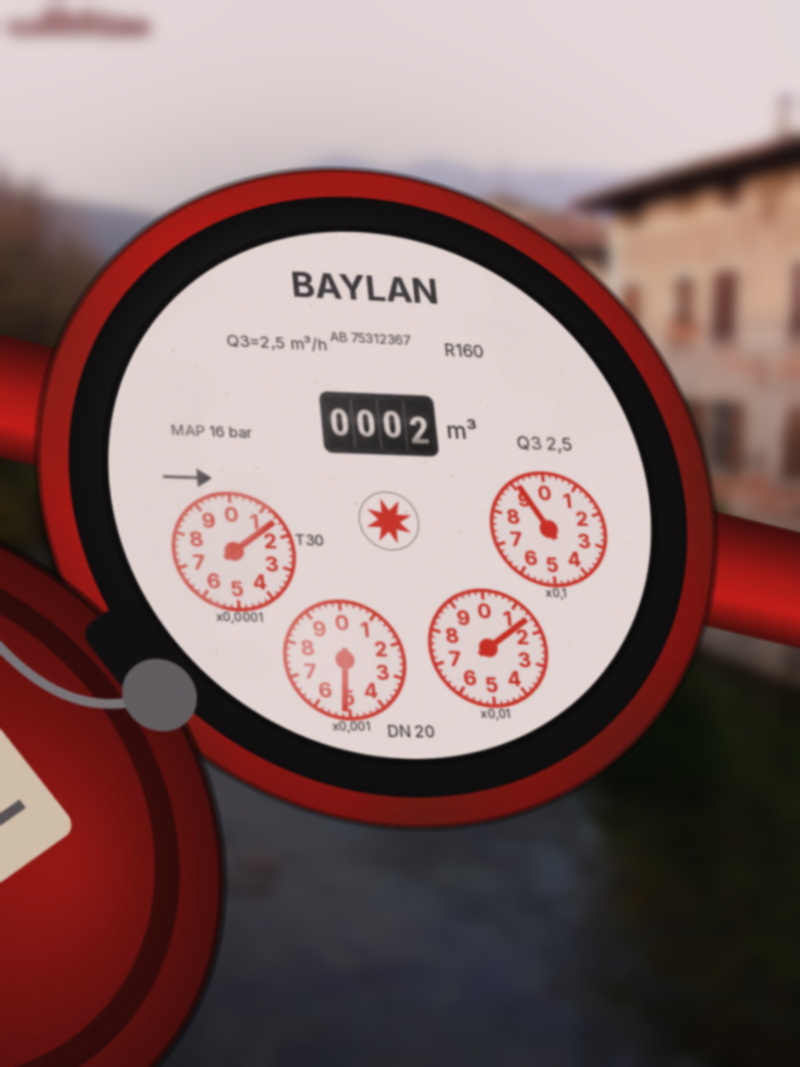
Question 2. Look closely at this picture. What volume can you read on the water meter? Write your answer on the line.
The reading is 1.9151 m³
